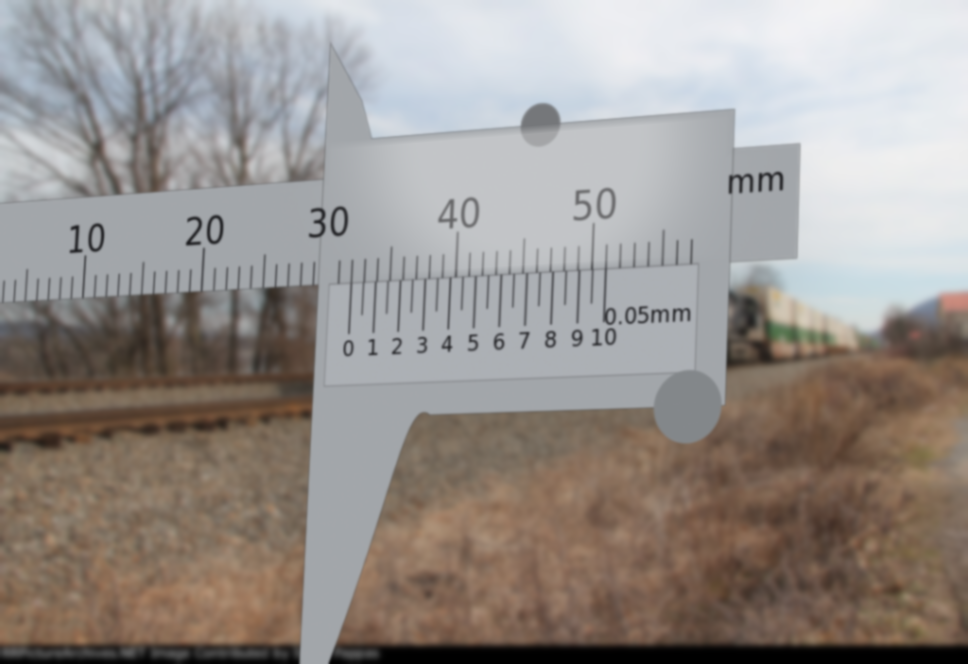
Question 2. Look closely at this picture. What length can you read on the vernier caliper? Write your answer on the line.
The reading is 32.0 mm
